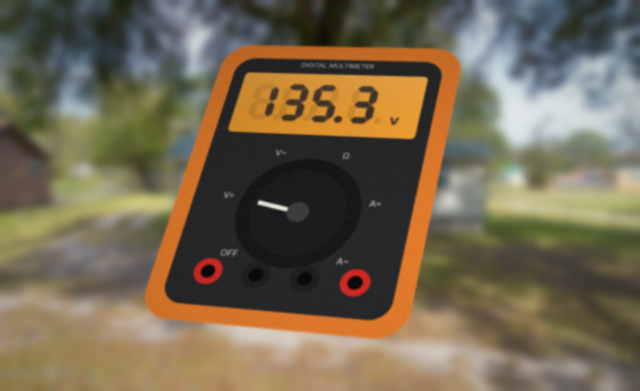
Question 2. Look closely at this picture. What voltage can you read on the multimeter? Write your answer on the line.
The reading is 135.3 V
